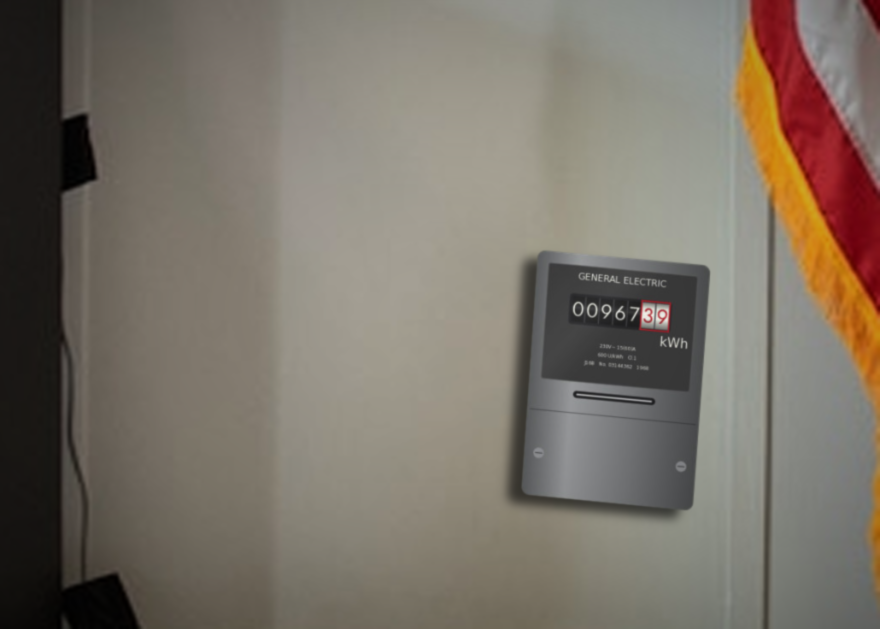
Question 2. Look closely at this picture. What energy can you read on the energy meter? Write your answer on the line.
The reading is 967.39 kWh
